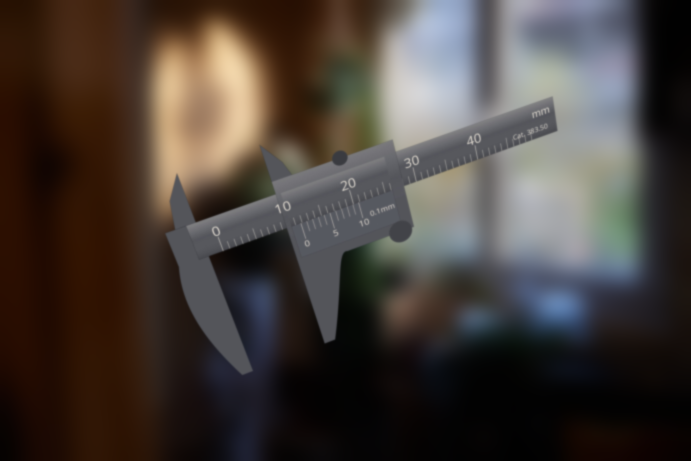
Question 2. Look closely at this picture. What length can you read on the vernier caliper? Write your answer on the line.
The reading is 11.8 mm
